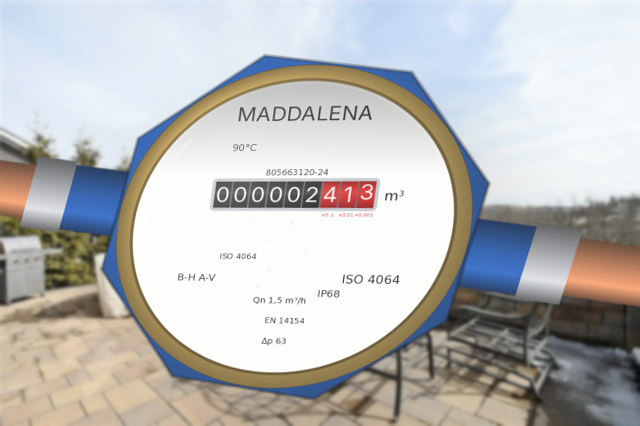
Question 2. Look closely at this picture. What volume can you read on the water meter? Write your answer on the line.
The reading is 2.413 m³
